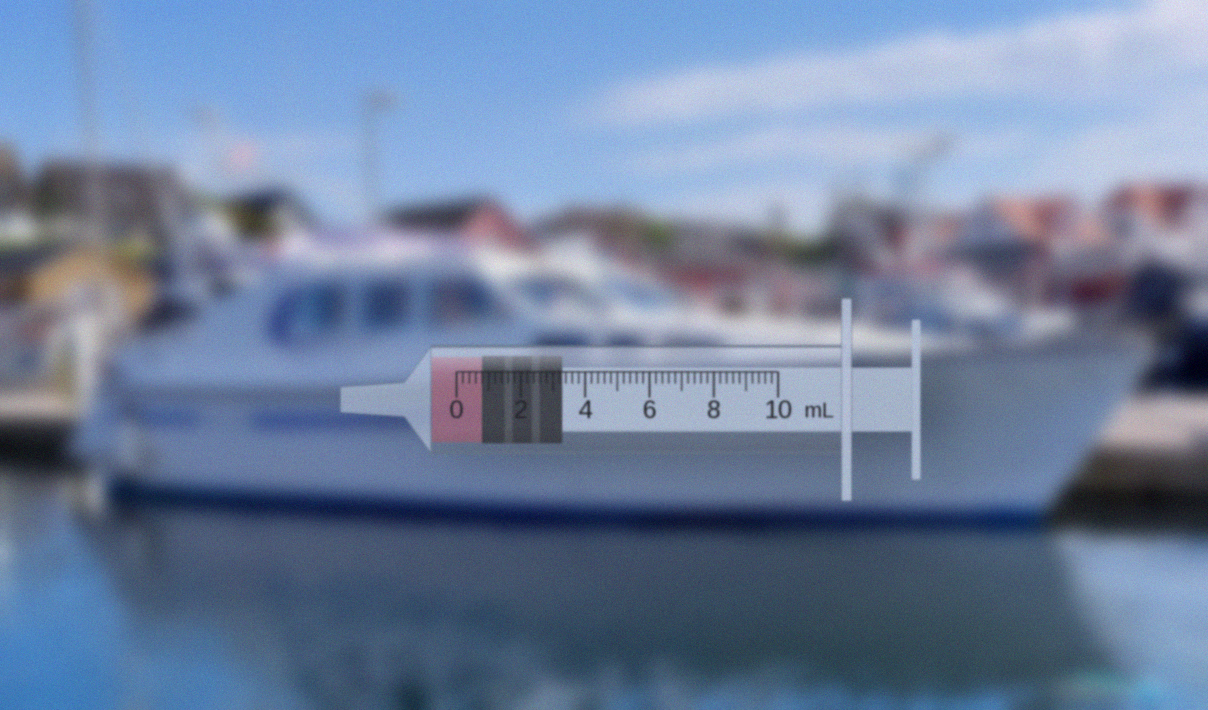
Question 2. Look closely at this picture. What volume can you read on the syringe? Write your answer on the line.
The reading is 0.8 mL
